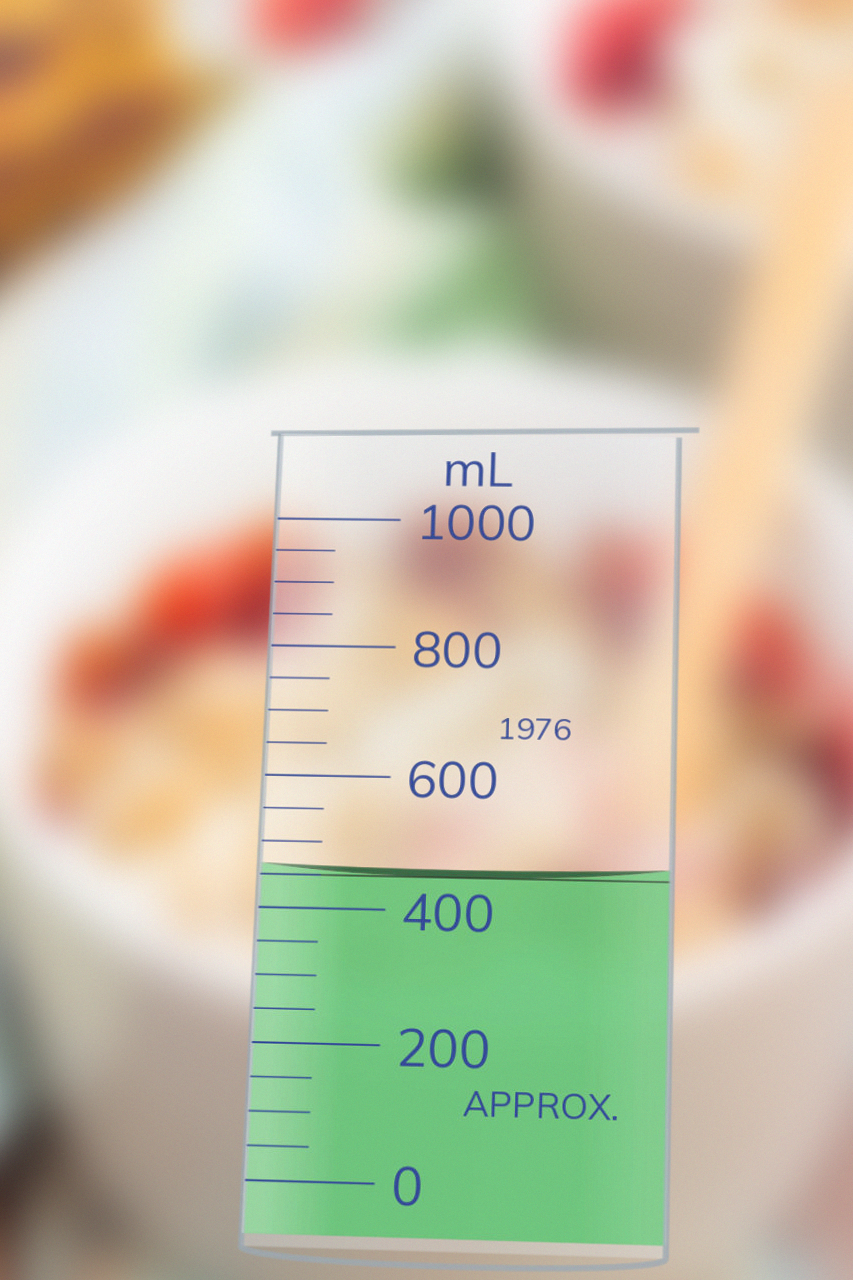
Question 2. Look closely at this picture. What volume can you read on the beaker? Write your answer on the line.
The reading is 450 mL
